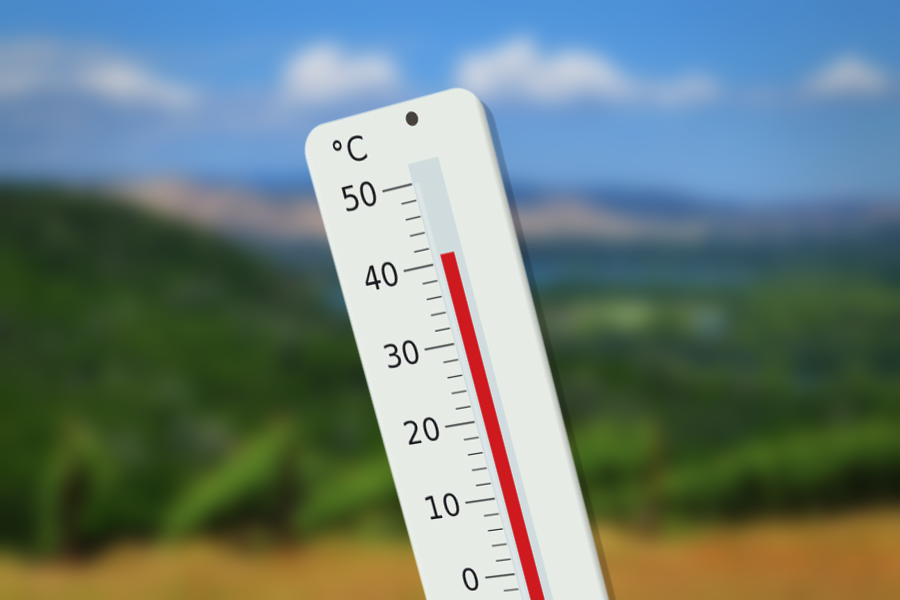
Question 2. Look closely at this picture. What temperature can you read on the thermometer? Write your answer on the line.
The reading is 41 °C
